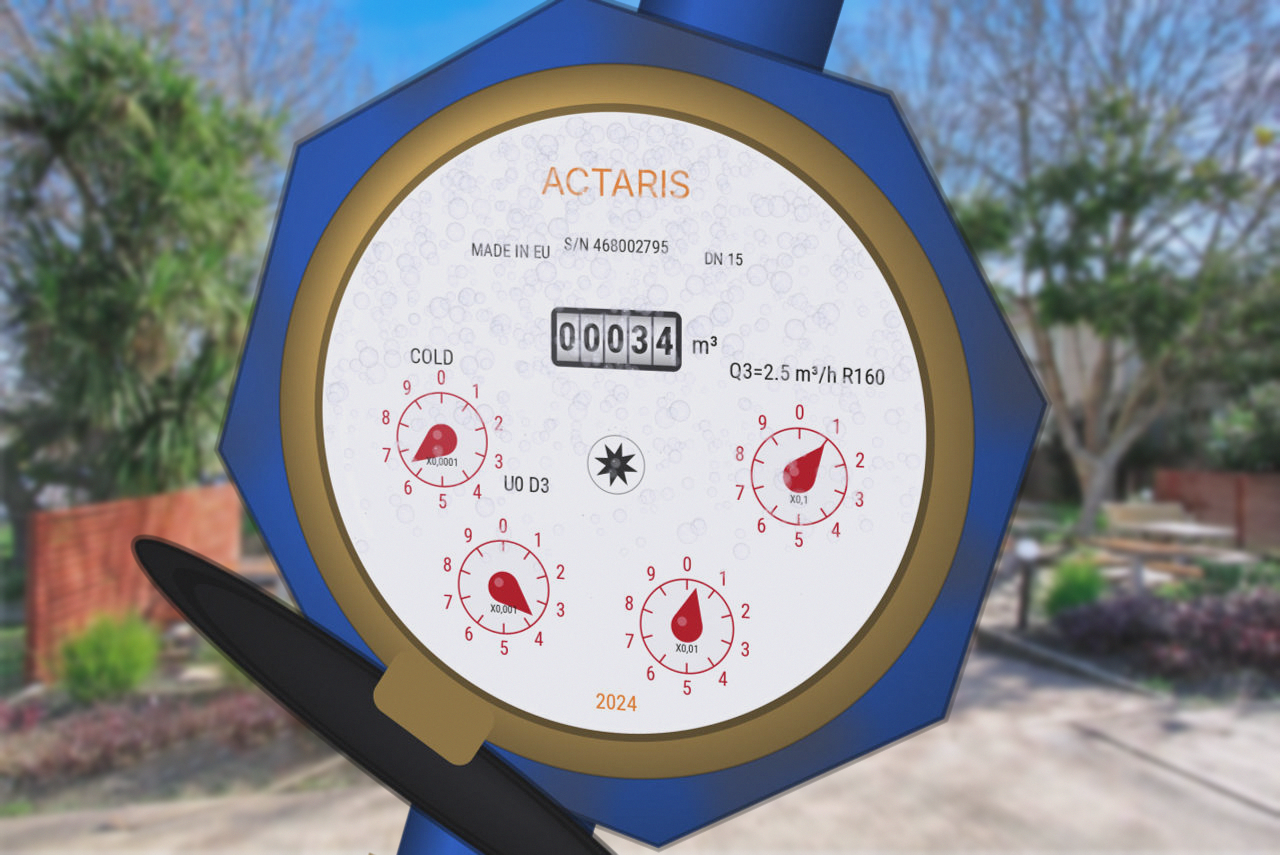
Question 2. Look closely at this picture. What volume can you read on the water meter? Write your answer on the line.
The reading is 34.1036 m³
